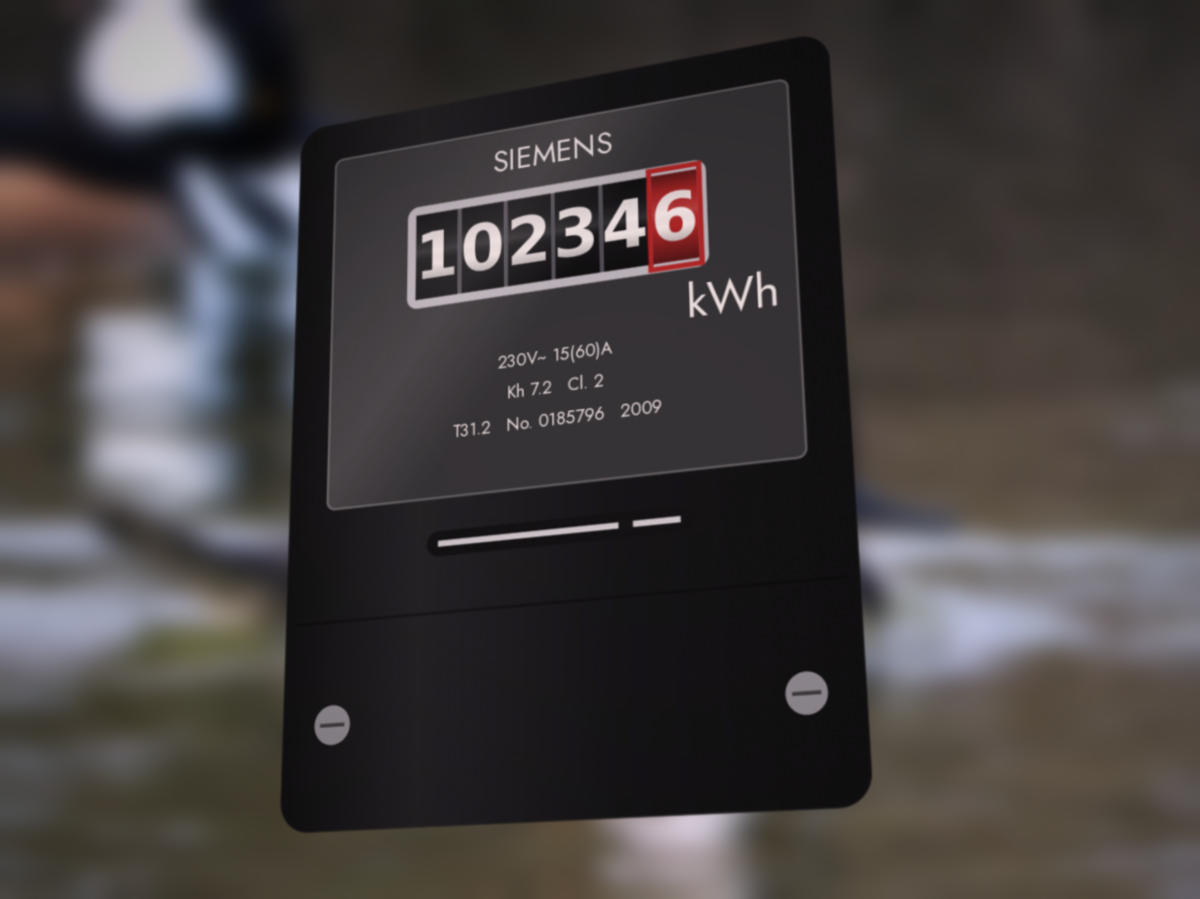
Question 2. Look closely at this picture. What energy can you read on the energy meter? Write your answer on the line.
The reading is 10234.6 kWh
